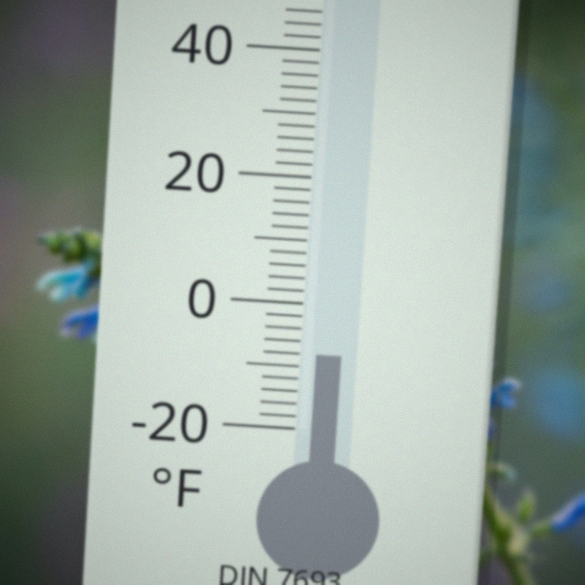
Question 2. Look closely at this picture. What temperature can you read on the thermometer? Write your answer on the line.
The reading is -8 °F
